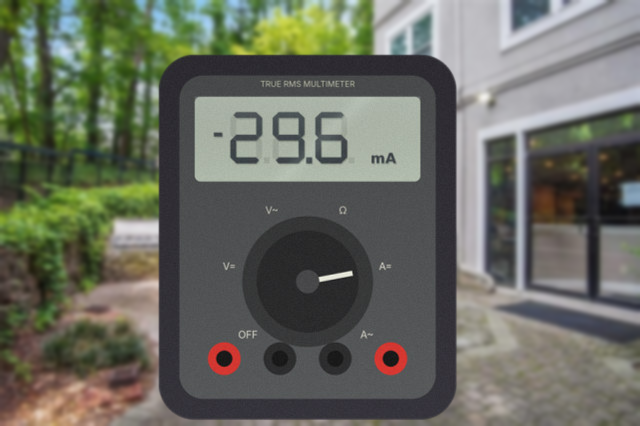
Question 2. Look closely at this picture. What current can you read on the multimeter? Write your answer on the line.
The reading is -29.6 mA
